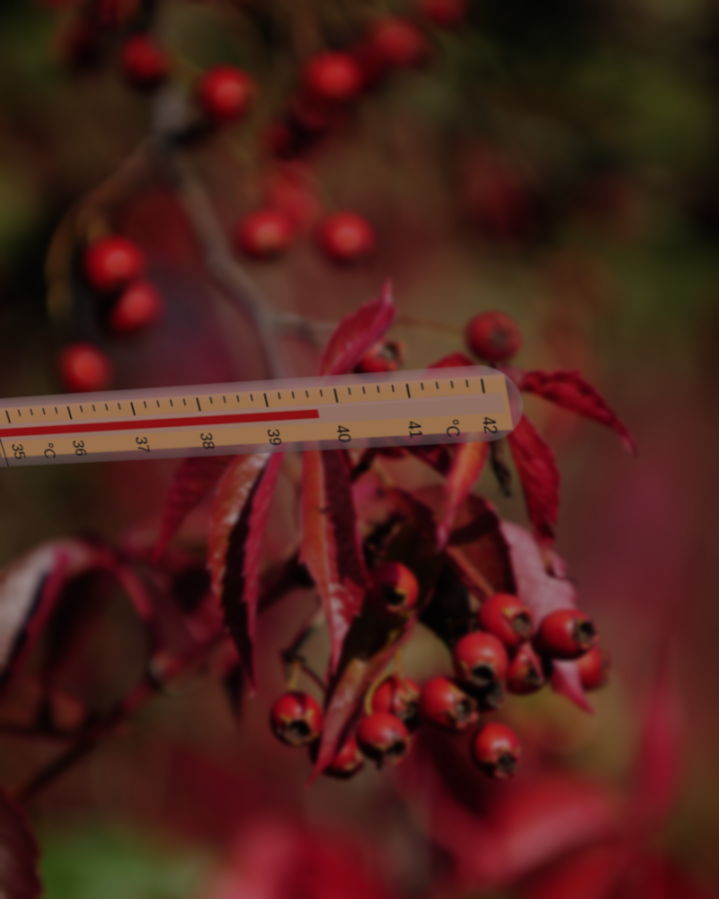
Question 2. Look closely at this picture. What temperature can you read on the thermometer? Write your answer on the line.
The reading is 39.7 °C
